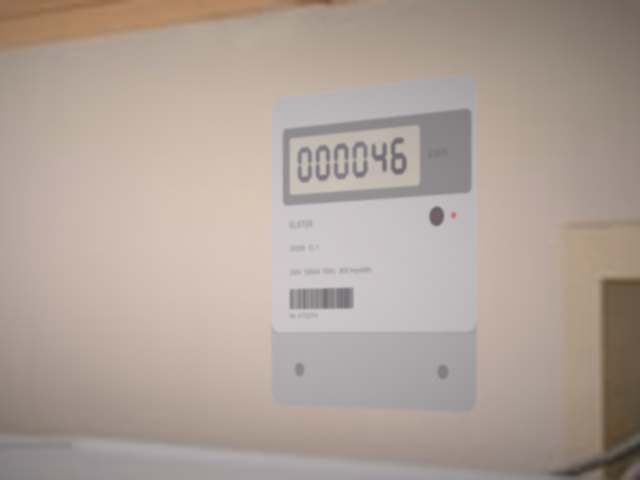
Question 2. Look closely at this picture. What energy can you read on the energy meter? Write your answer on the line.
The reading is 46 kWh
